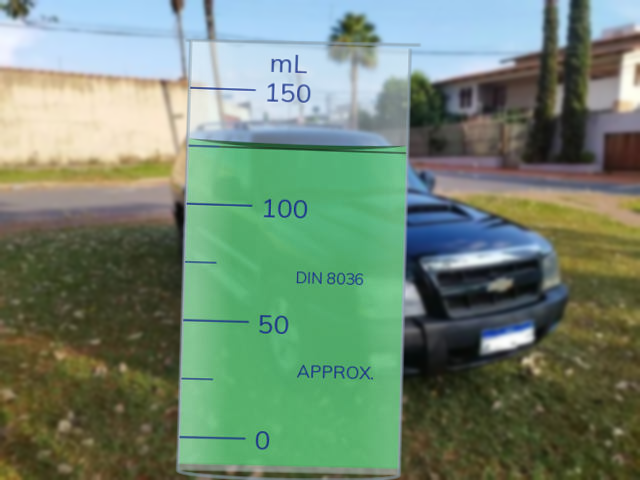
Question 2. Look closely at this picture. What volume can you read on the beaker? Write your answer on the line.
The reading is 125 mL
